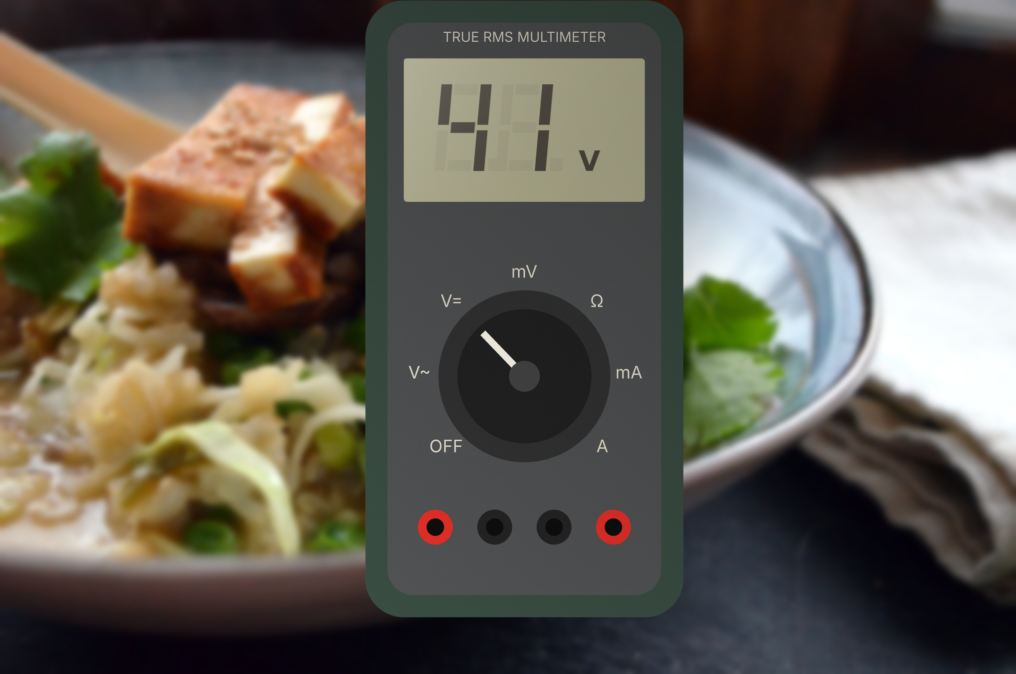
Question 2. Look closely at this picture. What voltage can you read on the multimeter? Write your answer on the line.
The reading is 41 V
